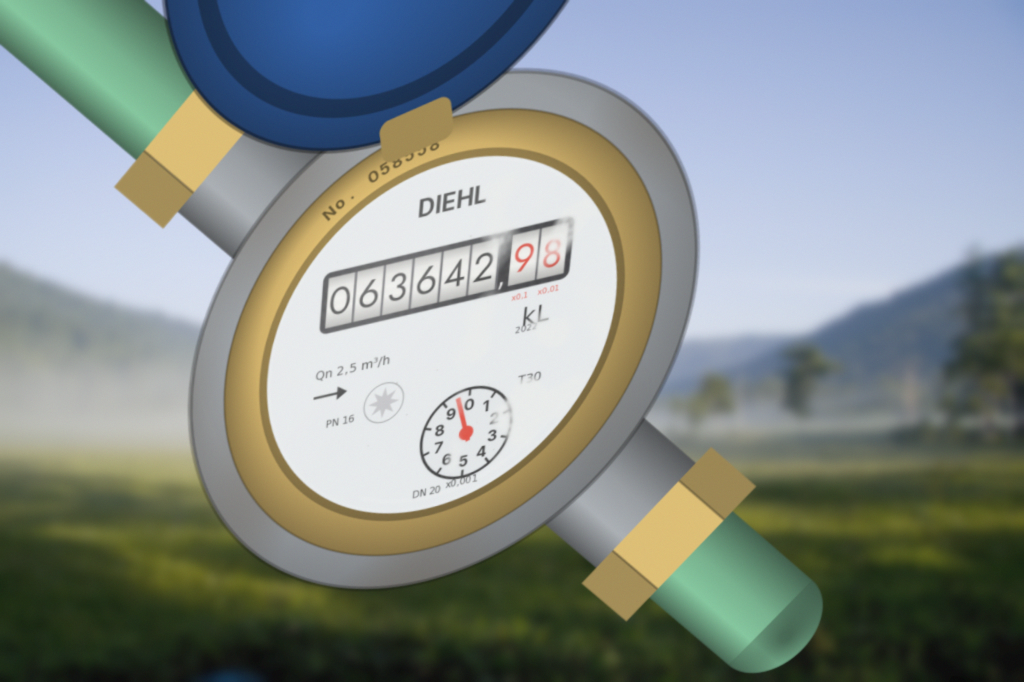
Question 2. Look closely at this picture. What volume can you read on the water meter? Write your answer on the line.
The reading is 63642.979 kL
